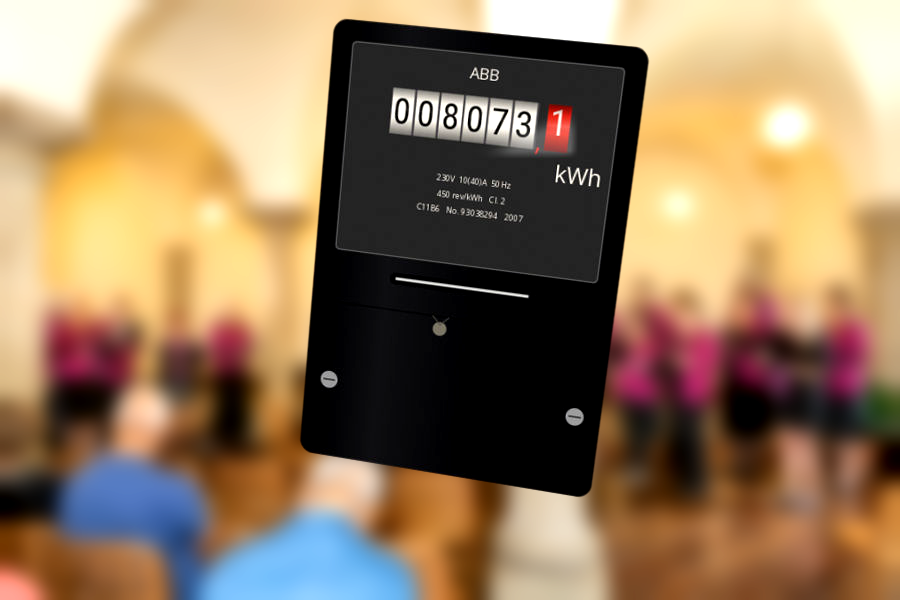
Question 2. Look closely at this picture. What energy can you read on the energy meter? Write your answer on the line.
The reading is 8073.1 kWh
